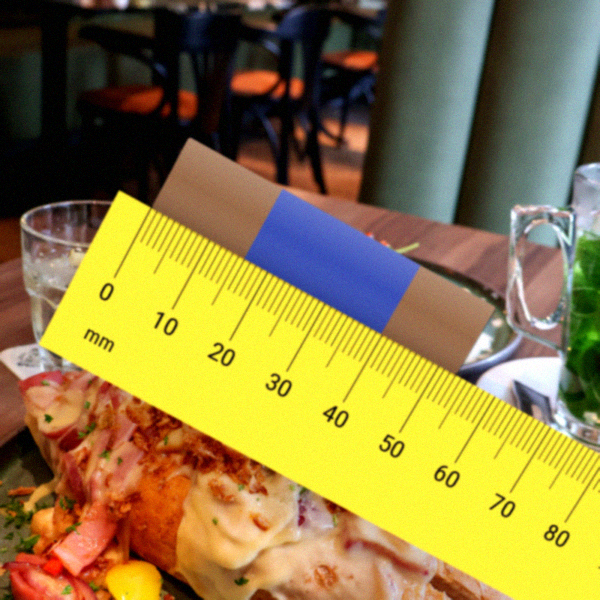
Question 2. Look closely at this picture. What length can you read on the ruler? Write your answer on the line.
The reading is 53 mm
